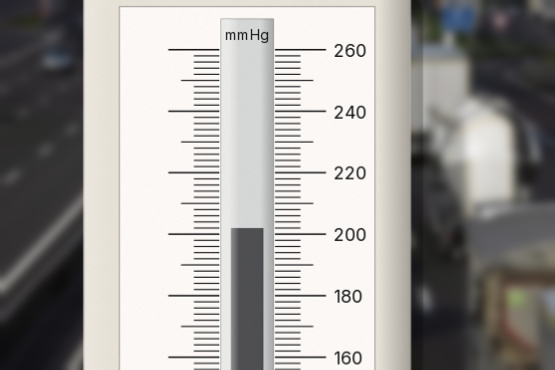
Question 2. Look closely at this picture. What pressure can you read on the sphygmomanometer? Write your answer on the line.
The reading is 202 mmHg
